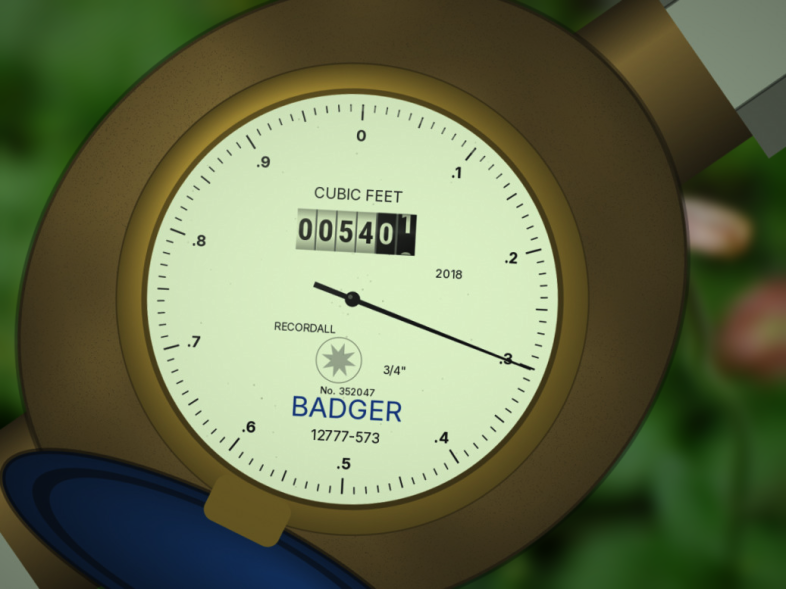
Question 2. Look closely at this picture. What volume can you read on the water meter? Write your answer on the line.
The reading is 5401.30 ft³
